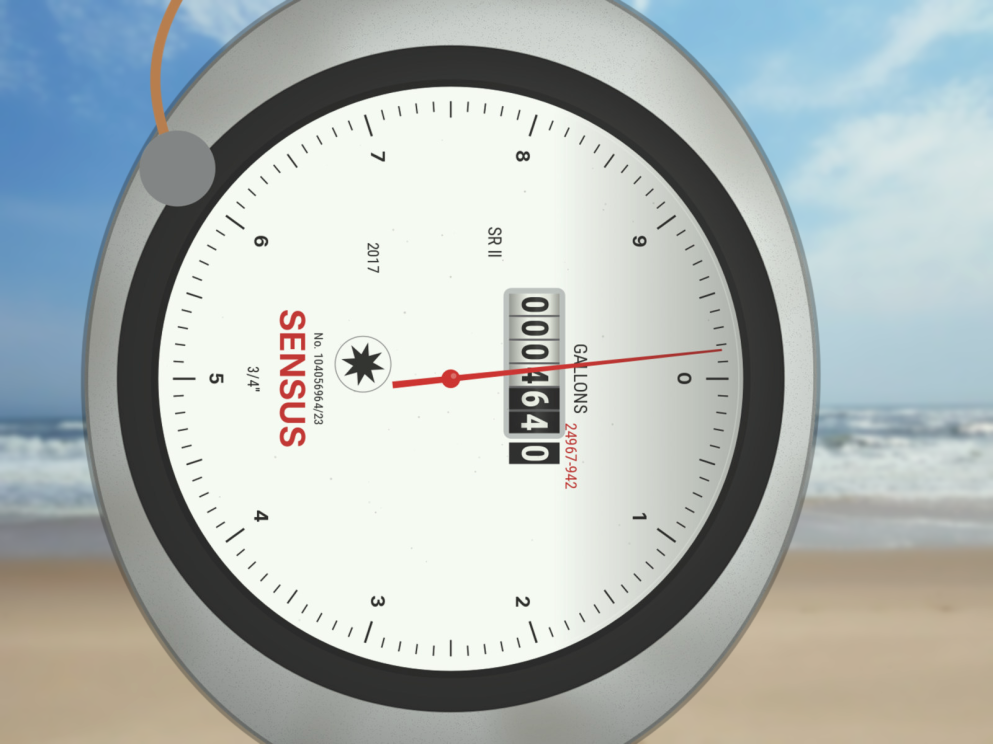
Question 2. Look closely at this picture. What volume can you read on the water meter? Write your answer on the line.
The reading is 4639.8 gal
